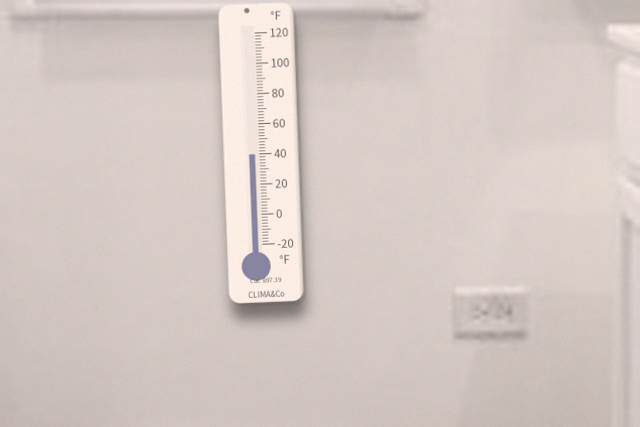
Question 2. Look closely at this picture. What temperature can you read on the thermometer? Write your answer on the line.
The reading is 40 °F
